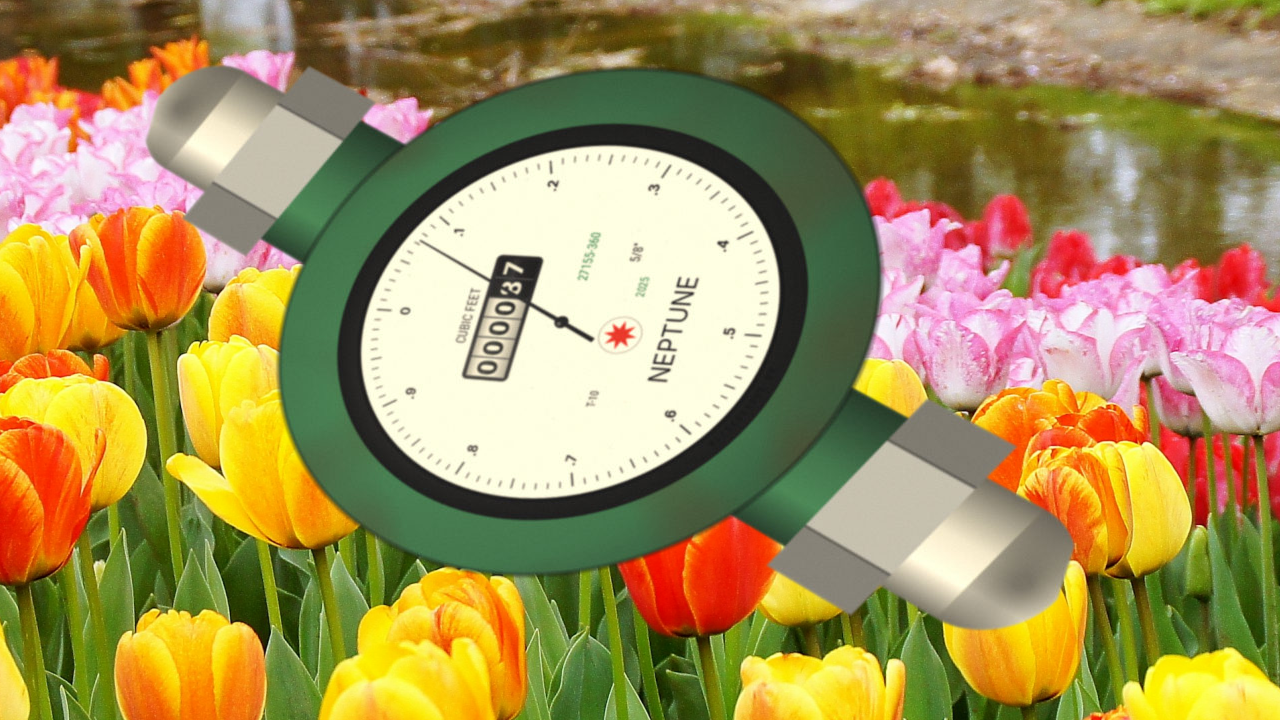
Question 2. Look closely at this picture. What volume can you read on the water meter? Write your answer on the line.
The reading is 87.07 ft³
